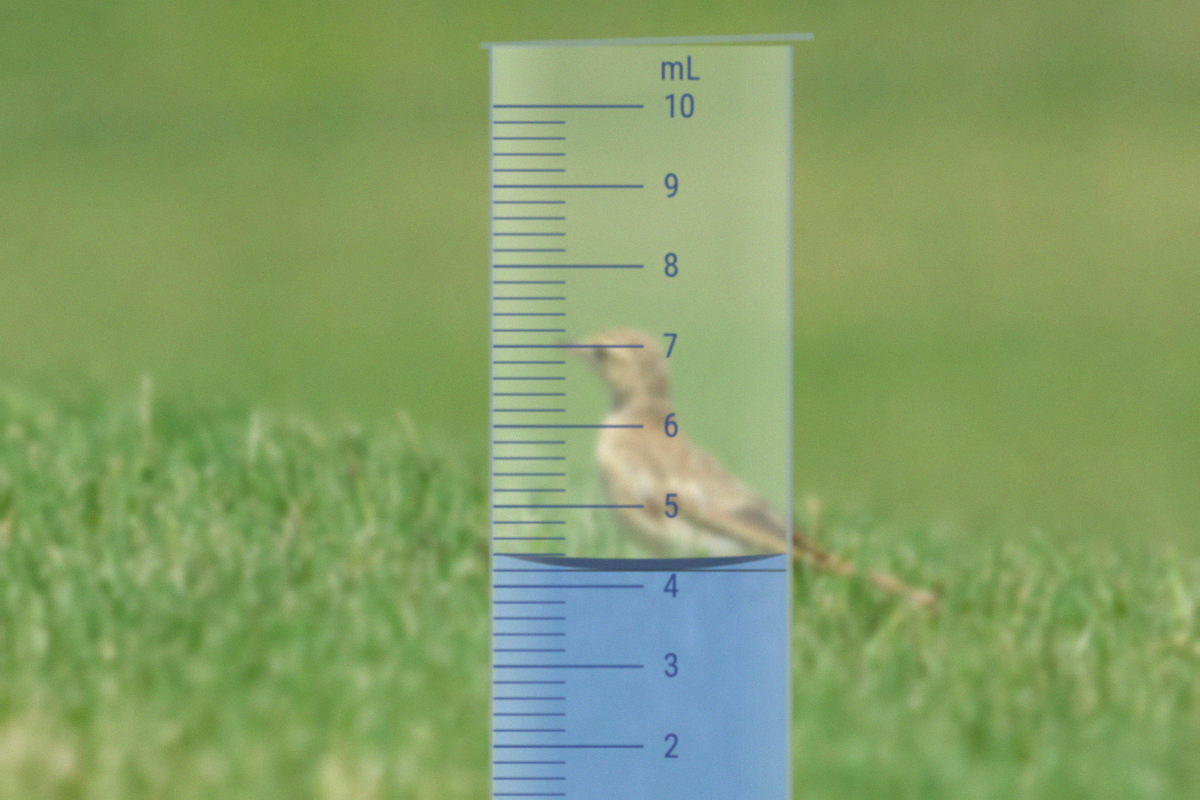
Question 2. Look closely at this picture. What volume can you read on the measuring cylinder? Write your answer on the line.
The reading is 4.2 mL
